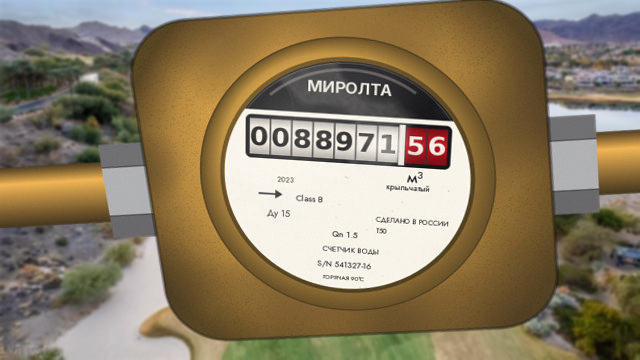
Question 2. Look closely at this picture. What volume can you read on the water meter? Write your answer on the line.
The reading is 88971.56 m³
